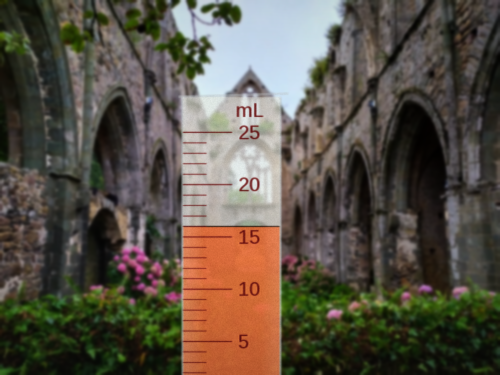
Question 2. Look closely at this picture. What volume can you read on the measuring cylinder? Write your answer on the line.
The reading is 16 mL
